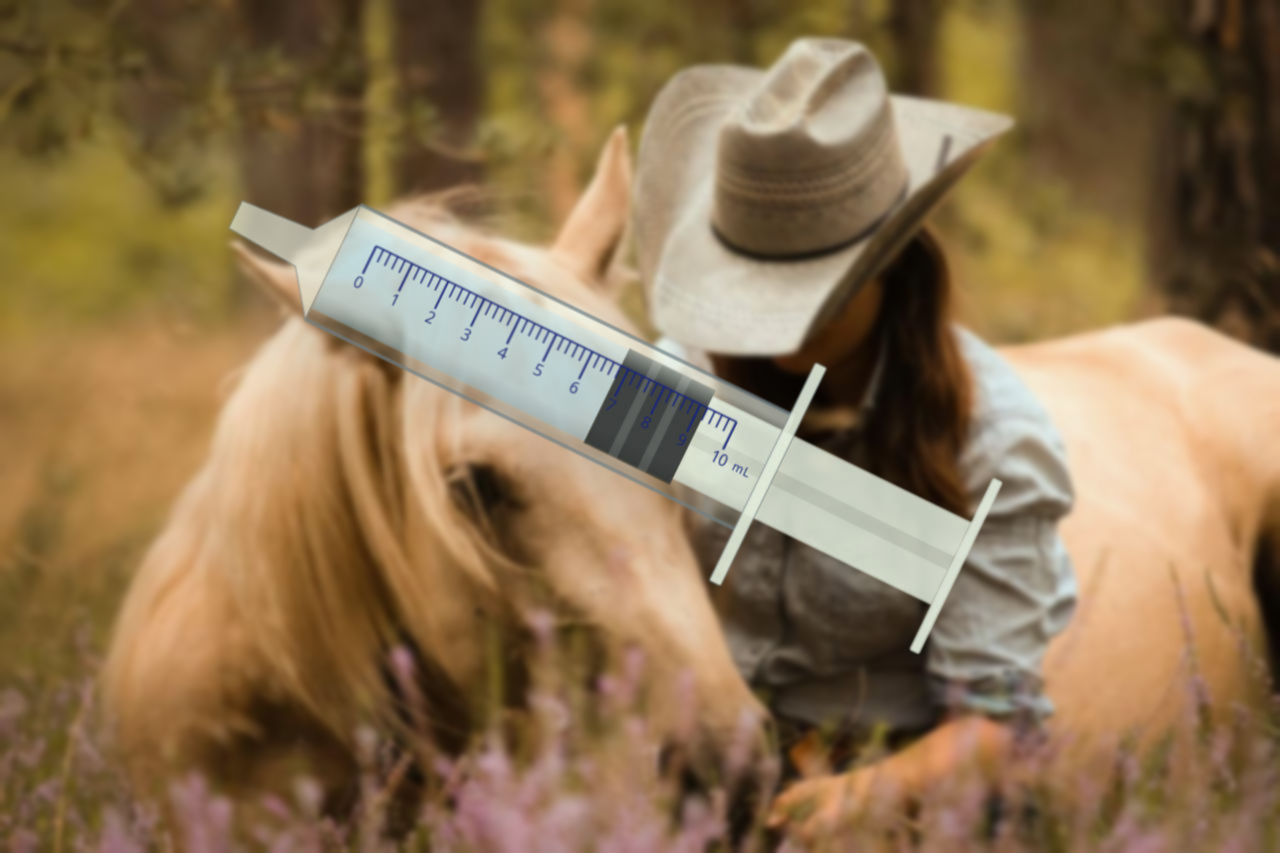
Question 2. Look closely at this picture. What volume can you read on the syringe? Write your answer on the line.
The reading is 6.8 mL
